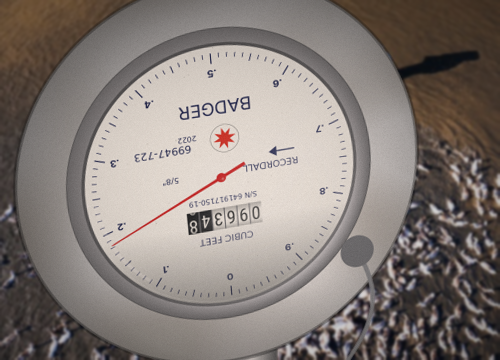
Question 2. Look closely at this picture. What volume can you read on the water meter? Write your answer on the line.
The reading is 96348.18 ft³
